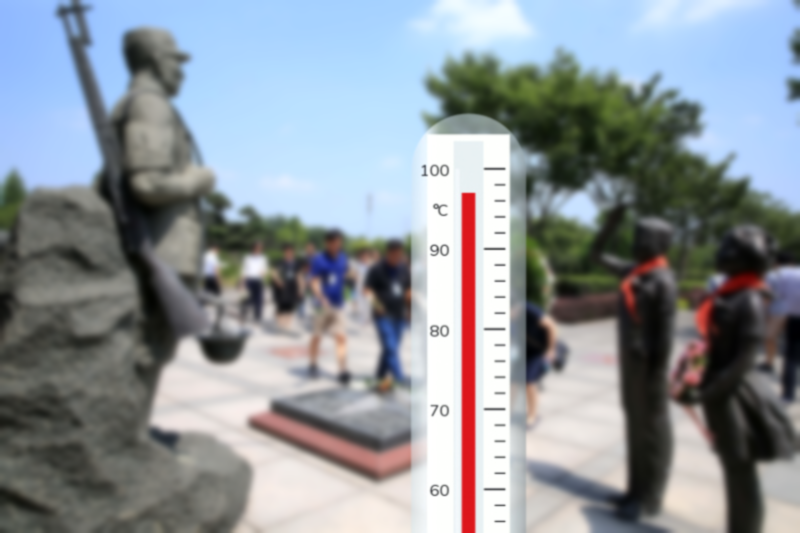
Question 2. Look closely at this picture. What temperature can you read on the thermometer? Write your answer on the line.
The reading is 97 °C
